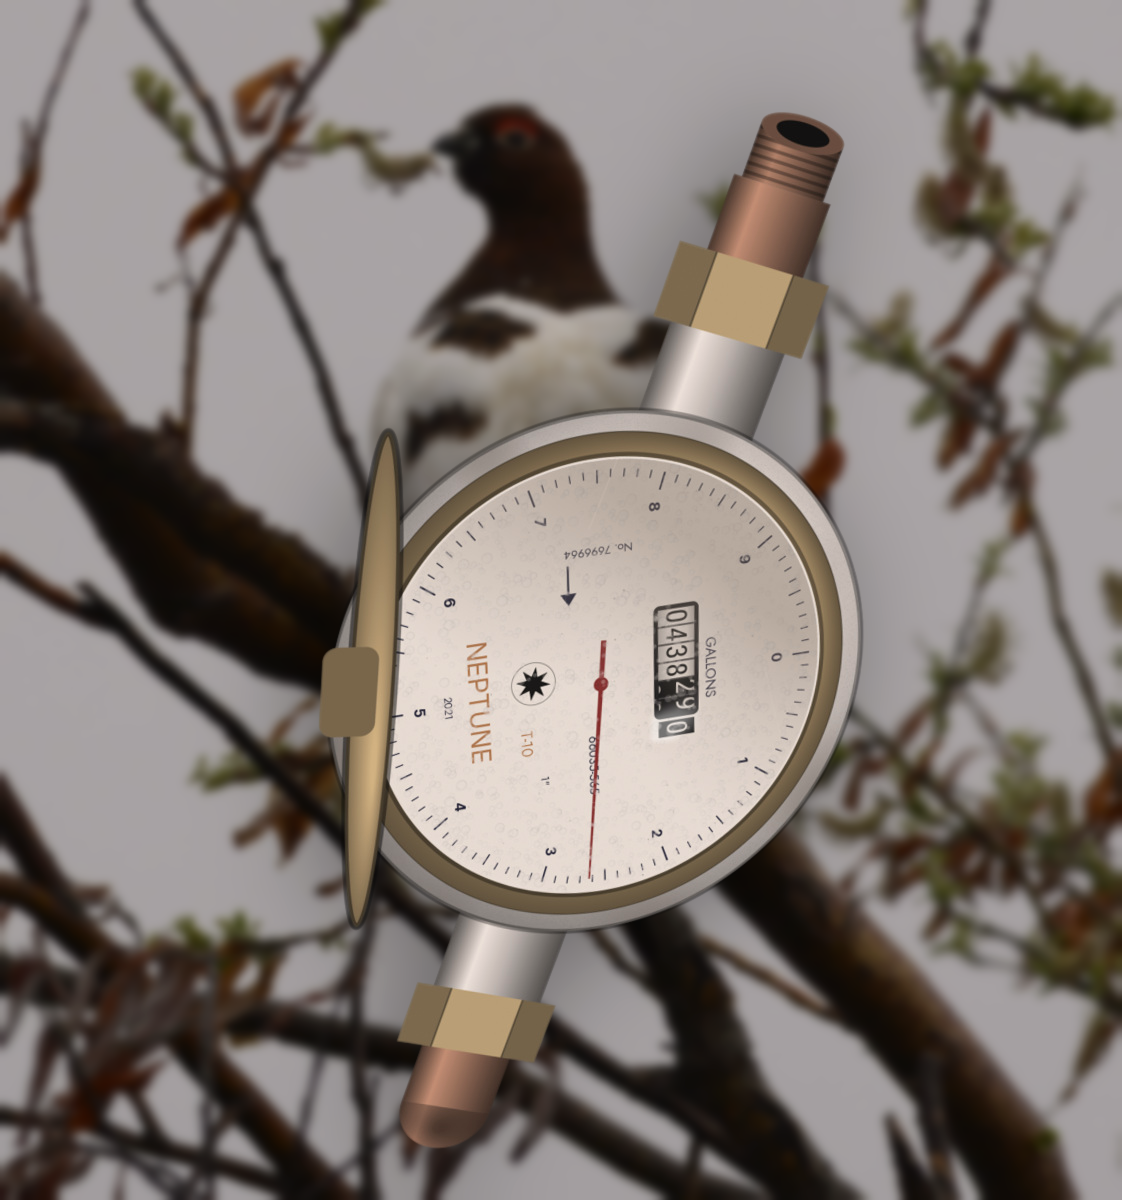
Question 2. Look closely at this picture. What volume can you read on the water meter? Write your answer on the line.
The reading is 438292.6 gal
